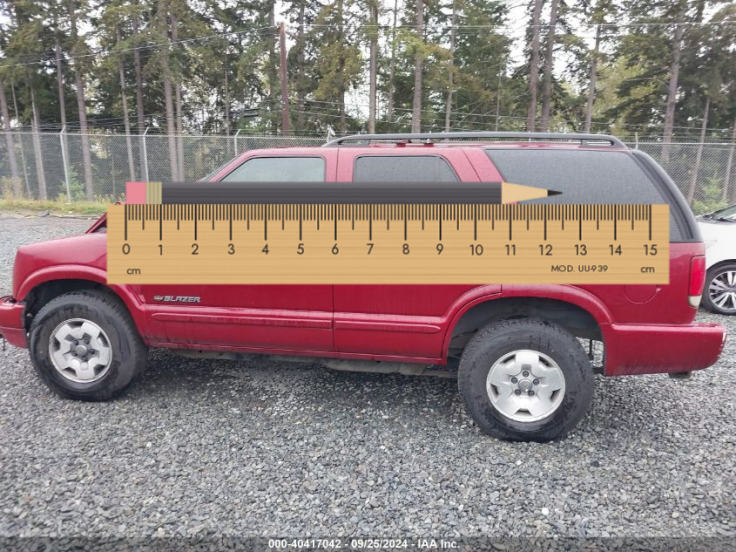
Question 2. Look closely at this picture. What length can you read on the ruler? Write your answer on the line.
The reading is 12.5 cm
